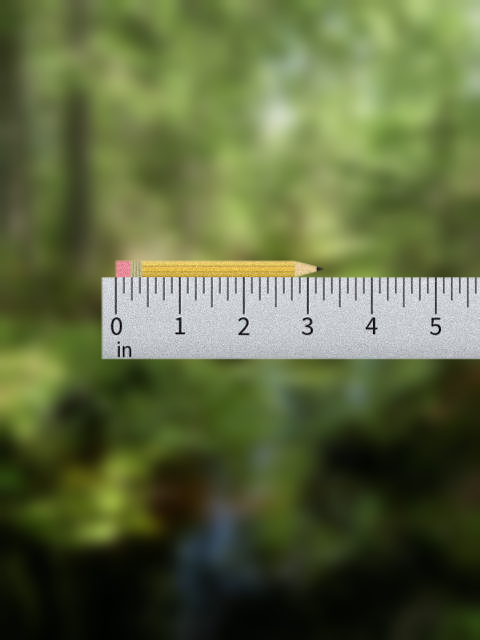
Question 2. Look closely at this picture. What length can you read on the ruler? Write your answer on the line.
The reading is 3.25 in
